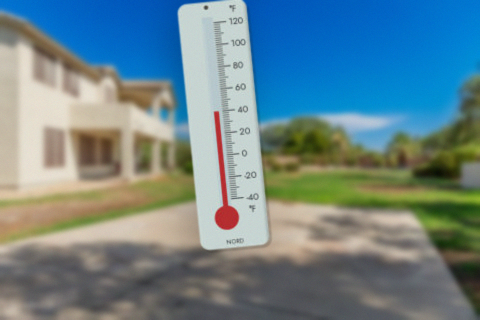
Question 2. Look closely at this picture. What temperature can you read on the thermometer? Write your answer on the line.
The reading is 40 °F
